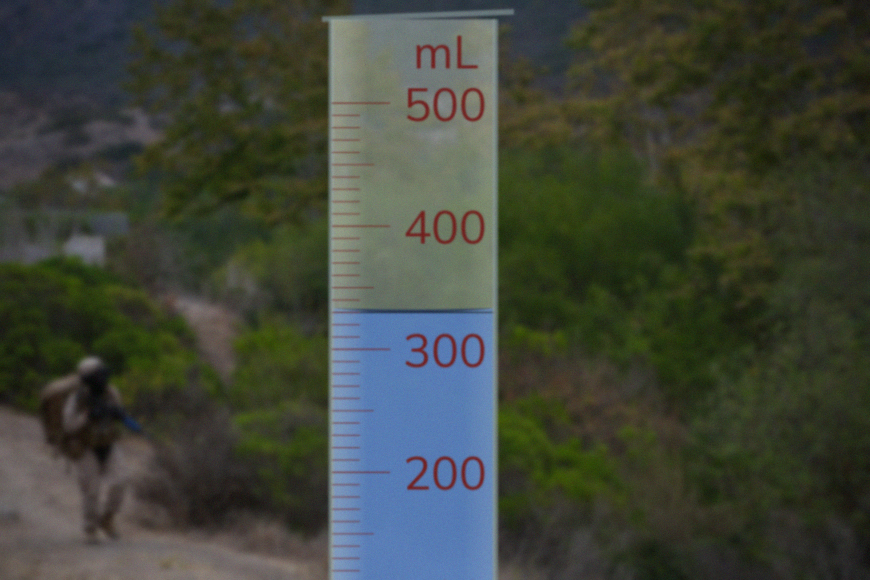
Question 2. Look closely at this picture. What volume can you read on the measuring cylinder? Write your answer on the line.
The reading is 330 mL
